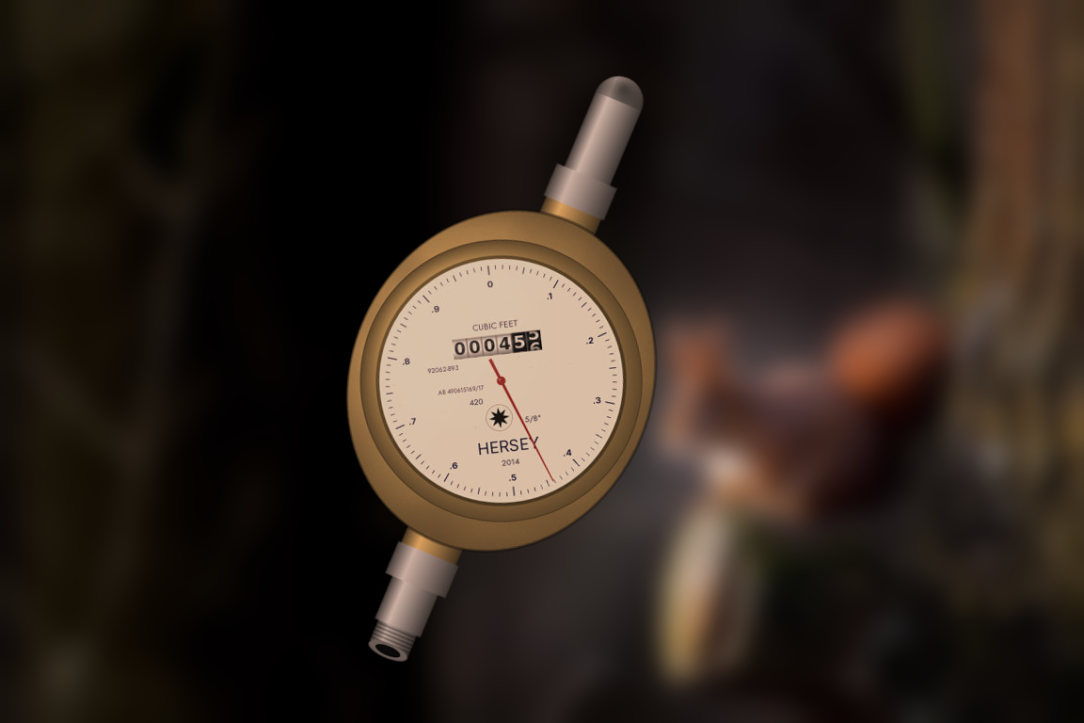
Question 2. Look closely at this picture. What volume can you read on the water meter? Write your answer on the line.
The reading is 455.44 ft³
